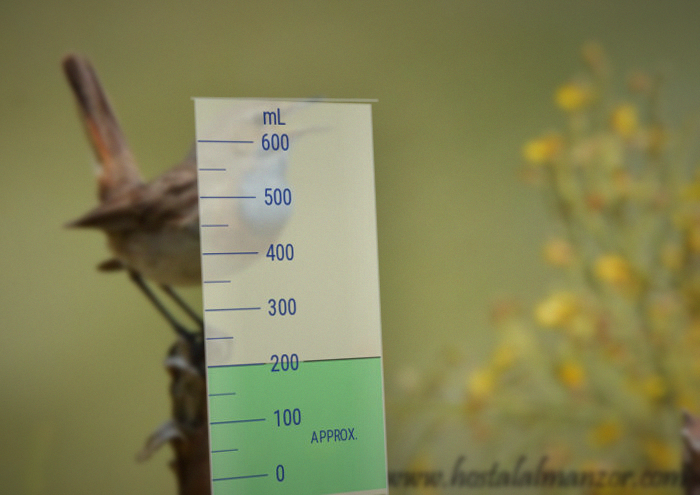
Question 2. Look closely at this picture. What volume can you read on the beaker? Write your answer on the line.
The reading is 200 mL
